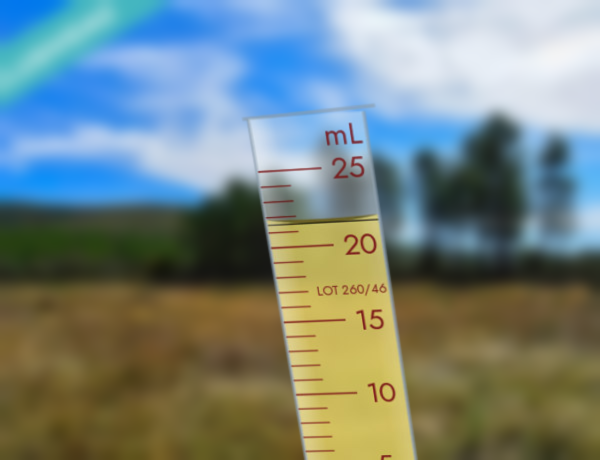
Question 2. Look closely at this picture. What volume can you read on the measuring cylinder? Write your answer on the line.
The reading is 21.5 mL
